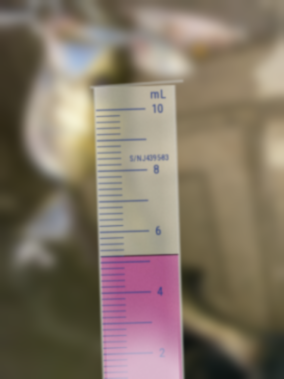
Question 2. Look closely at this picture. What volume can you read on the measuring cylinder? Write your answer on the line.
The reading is 5.2 mL
